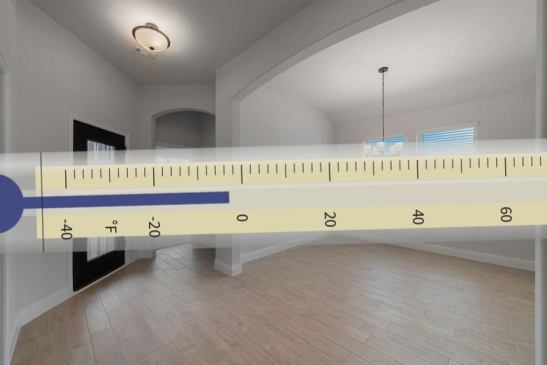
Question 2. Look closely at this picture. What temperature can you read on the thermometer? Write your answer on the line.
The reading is -3 °F
